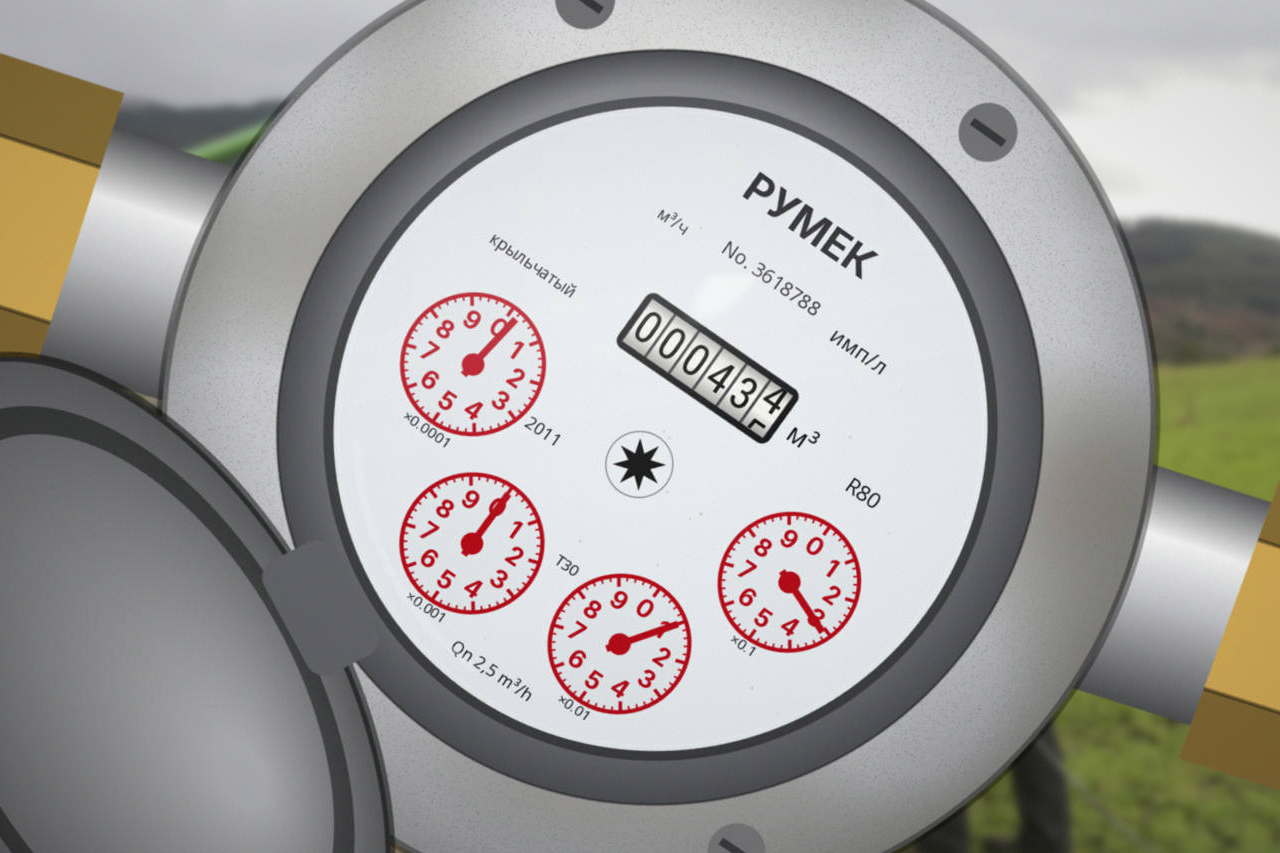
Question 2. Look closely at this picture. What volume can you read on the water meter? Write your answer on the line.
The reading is 434.3100 m³
